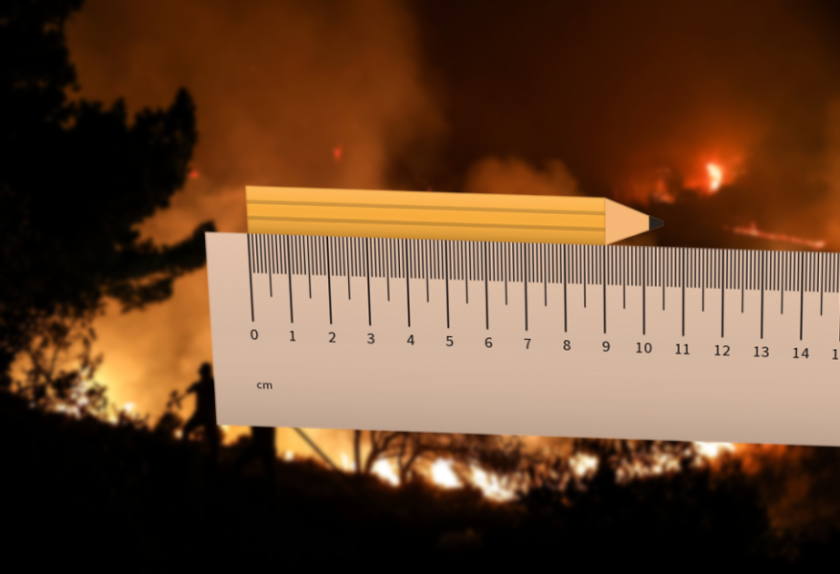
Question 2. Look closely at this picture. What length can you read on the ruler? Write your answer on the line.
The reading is 10.5 cm
